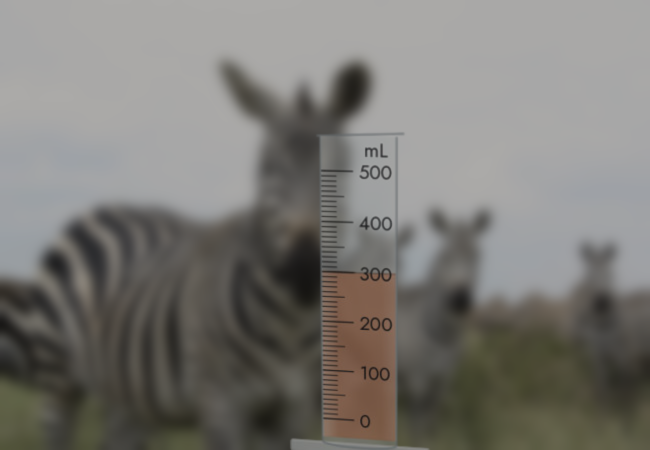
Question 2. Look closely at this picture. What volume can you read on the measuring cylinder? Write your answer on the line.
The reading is 300 mL
